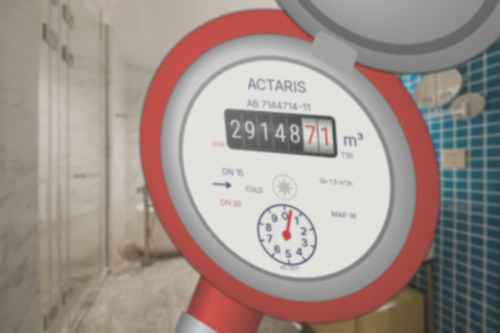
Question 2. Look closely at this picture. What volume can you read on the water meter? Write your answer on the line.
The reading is 29148.710 m³
